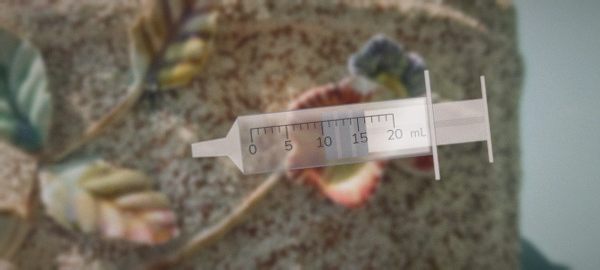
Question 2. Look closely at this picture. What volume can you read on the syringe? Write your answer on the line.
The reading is 10 mL
